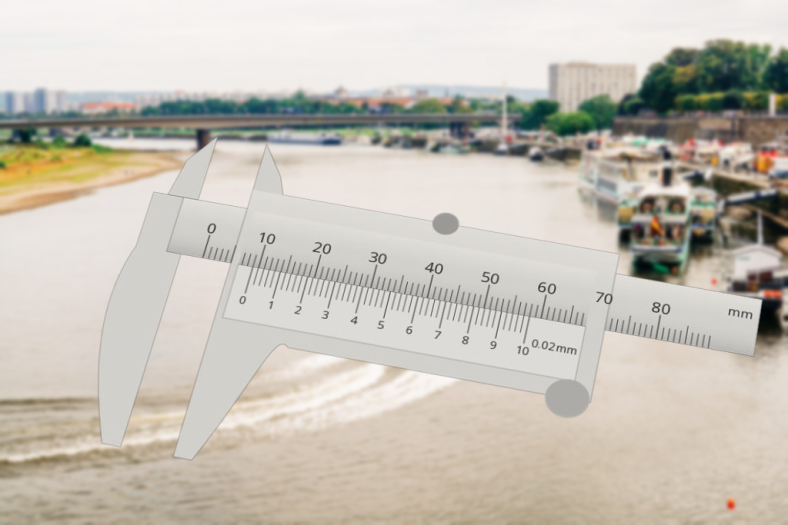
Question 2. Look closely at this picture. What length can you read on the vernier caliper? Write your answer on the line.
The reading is 9.0 mm
